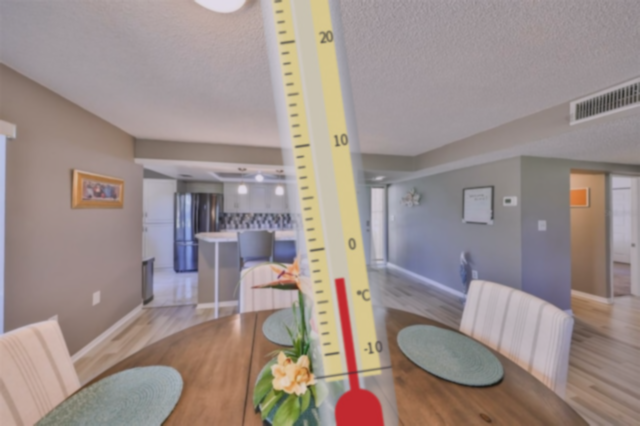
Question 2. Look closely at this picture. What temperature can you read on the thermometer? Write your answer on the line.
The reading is -3 °C
